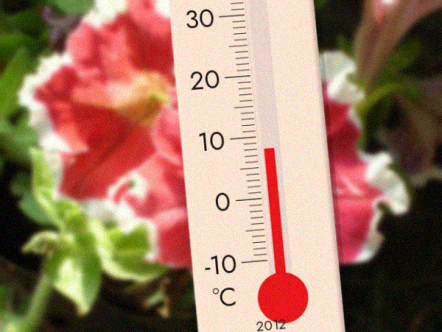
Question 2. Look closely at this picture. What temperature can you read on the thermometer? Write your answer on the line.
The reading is 8 °C
